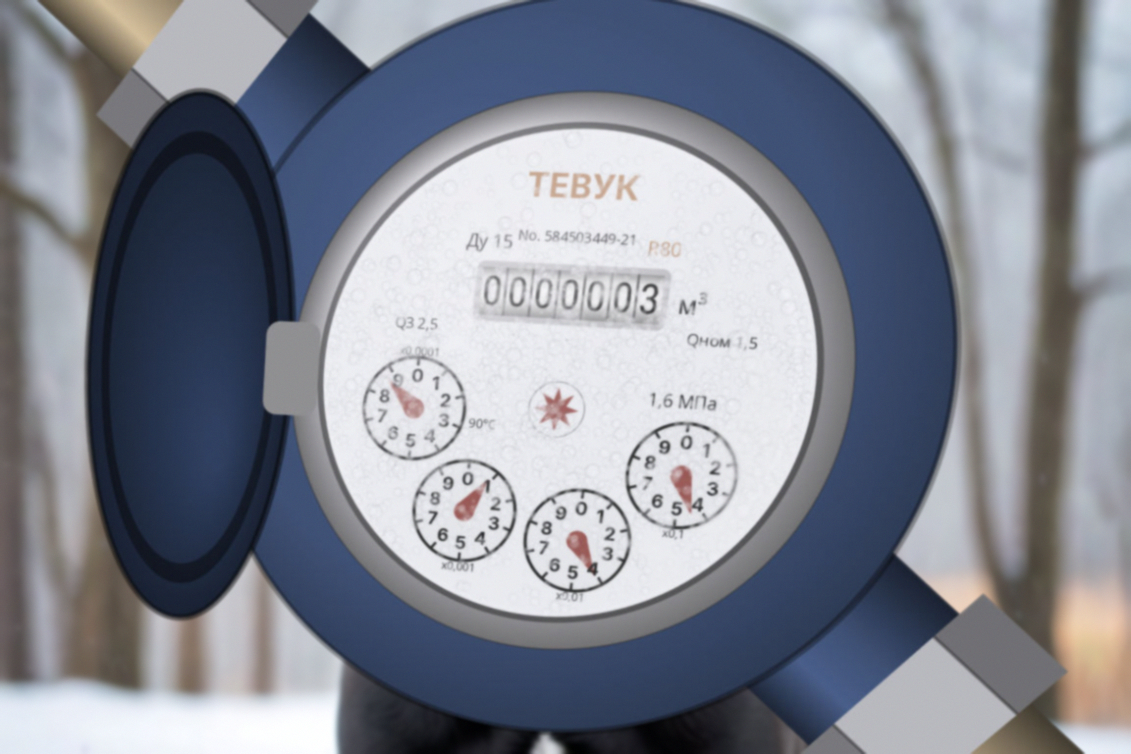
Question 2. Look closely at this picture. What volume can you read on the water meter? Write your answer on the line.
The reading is 3.4408 m³
